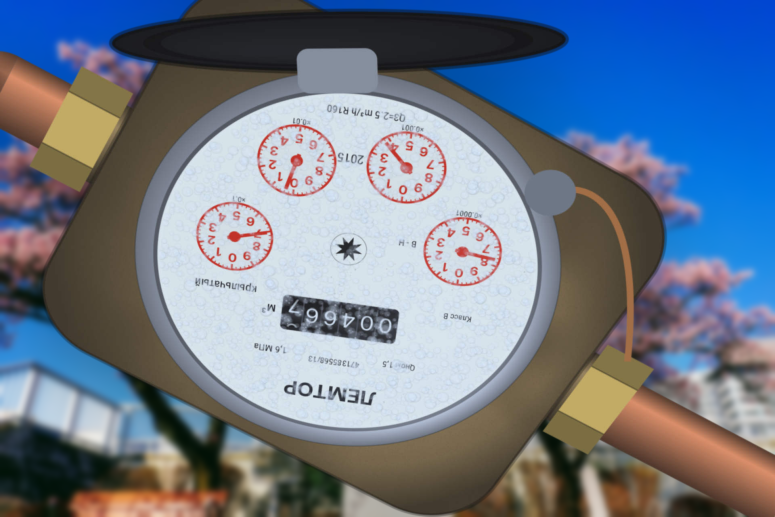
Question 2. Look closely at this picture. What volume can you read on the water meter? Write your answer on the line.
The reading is 4666.7037 m³
